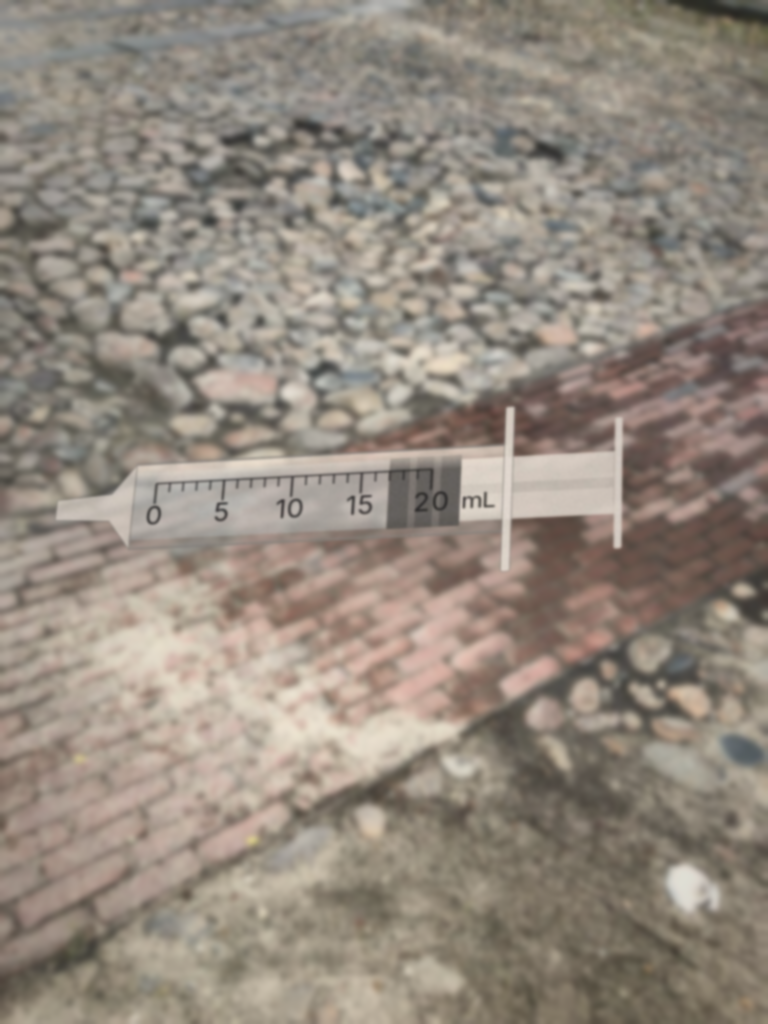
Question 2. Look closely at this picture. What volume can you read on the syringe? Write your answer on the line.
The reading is 17 mL
